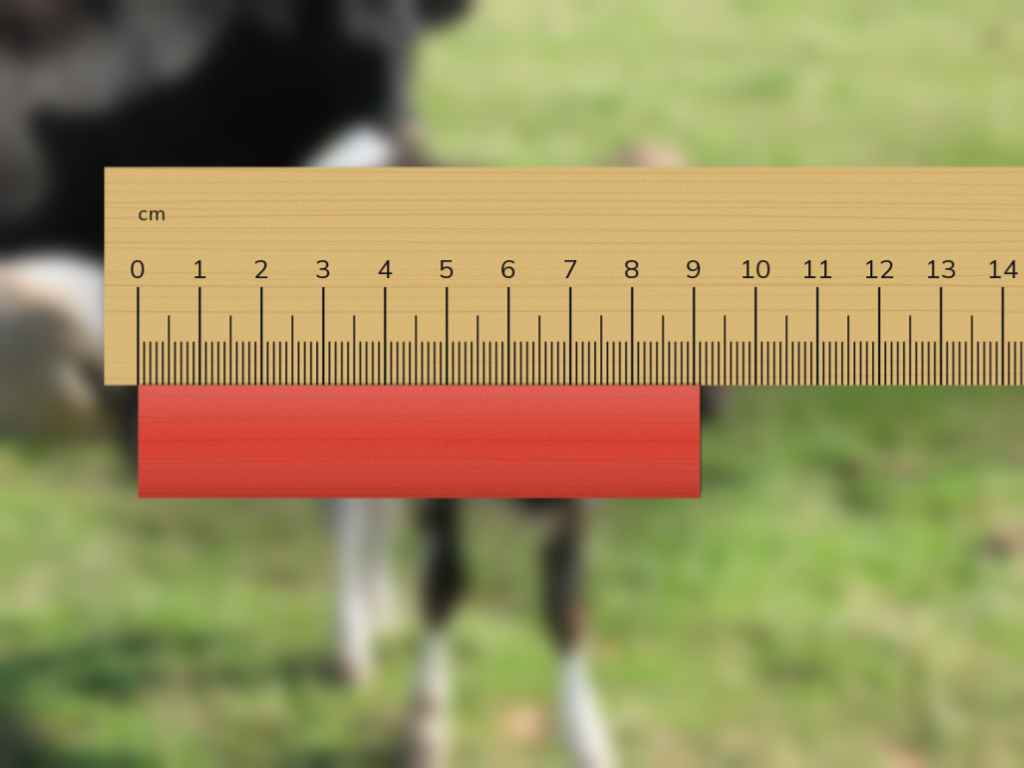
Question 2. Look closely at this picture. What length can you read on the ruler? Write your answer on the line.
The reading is 9.1 cm
